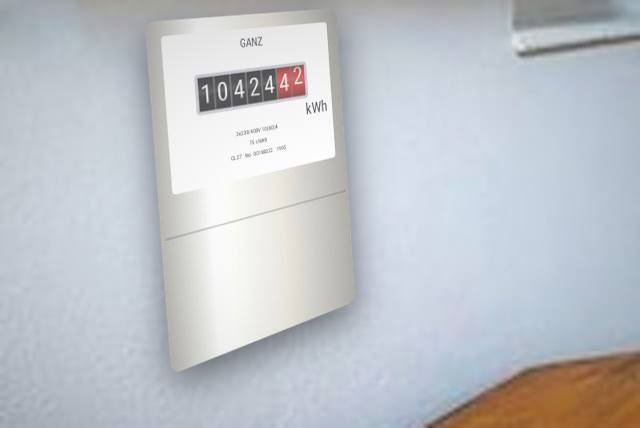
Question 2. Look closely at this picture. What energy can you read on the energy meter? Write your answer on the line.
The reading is 10424.42 kWh
